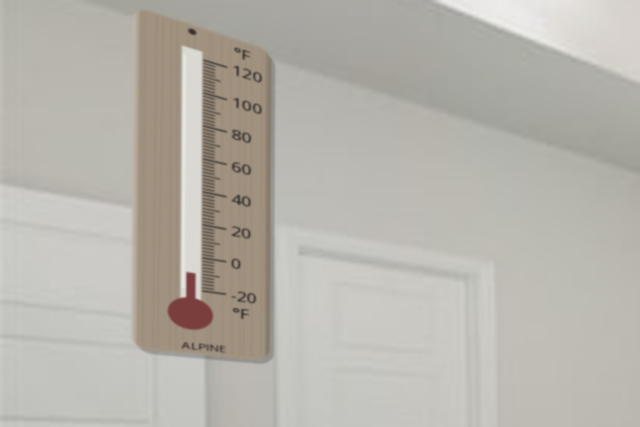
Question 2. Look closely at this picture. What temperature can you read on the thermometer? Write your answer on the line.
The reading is -10 °F
